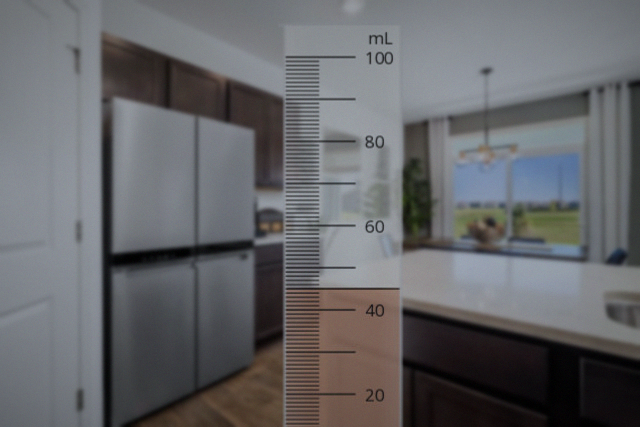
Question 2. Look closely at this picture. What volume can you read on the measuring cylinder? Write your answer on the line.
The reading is 45 mL
